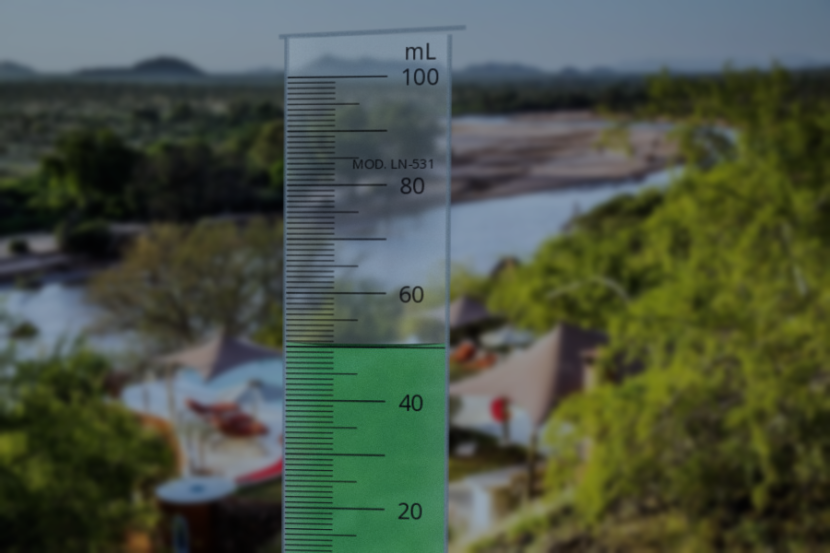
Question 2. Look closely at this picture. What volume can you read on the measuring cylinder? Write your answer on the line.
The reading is 50 mL
